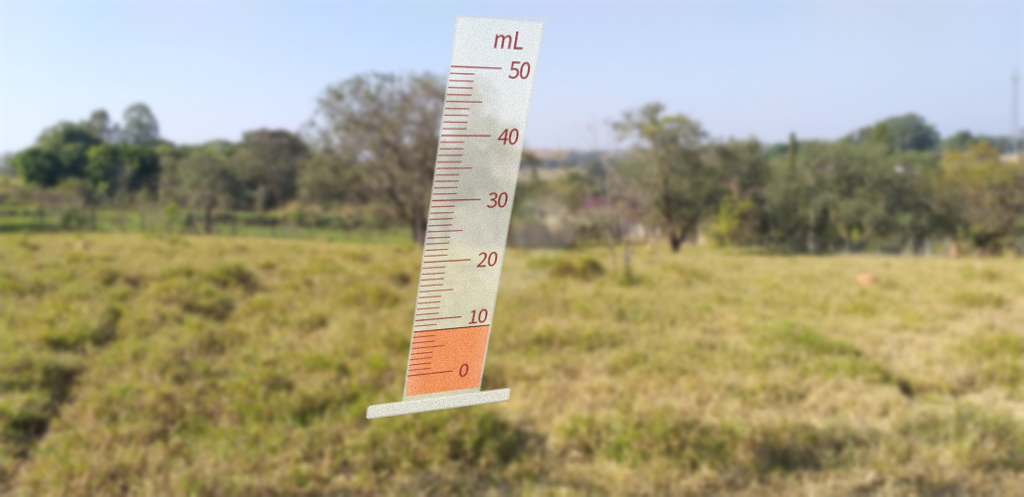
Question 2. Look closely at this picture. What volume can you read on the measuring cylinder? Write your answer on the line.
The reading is 8 mL
